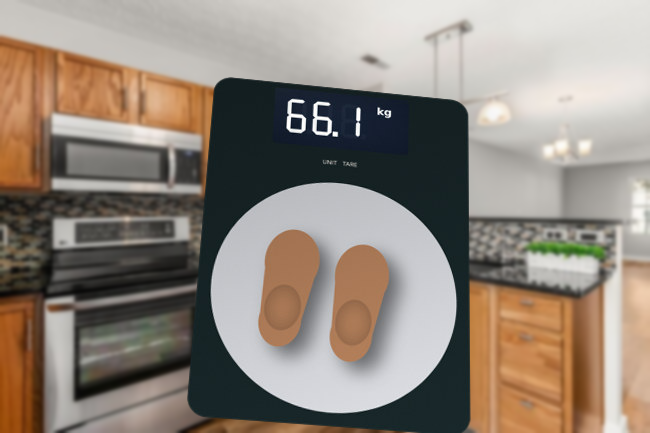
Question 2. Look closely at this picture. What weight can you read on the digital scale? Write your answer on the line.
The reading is 66.1 kg
